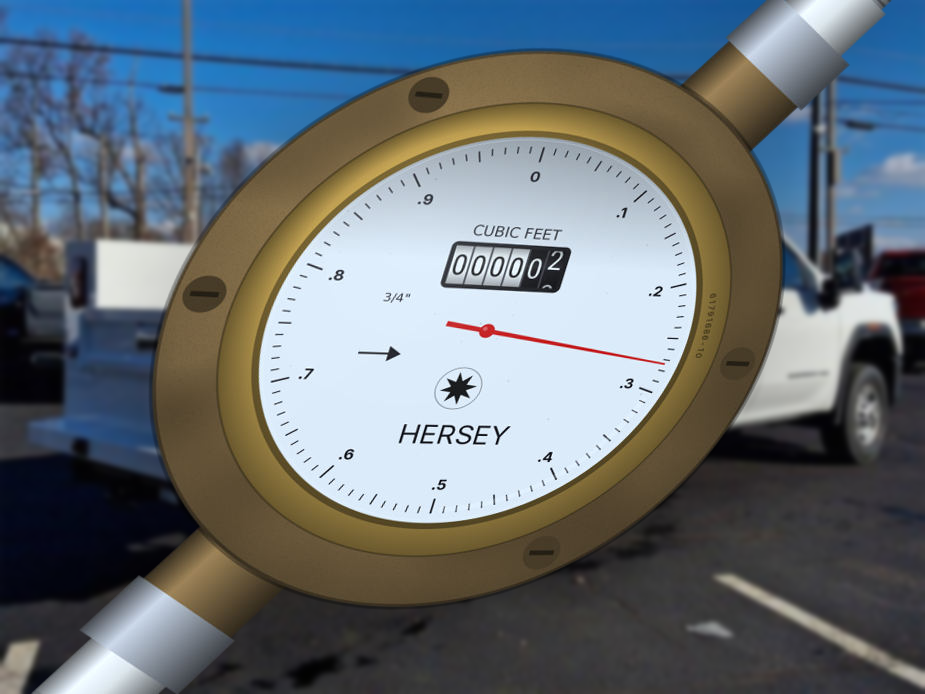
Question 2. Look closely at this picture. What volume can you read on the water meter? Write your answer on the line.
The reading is 2.27 ft³
